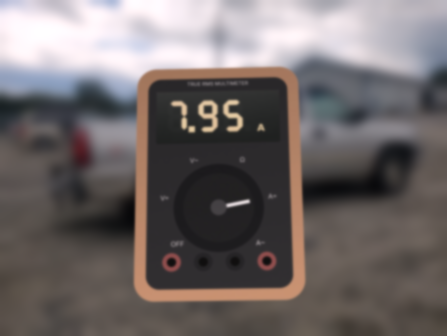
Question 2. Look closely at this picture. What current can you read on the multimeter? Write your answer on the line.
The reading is 7.95 A
